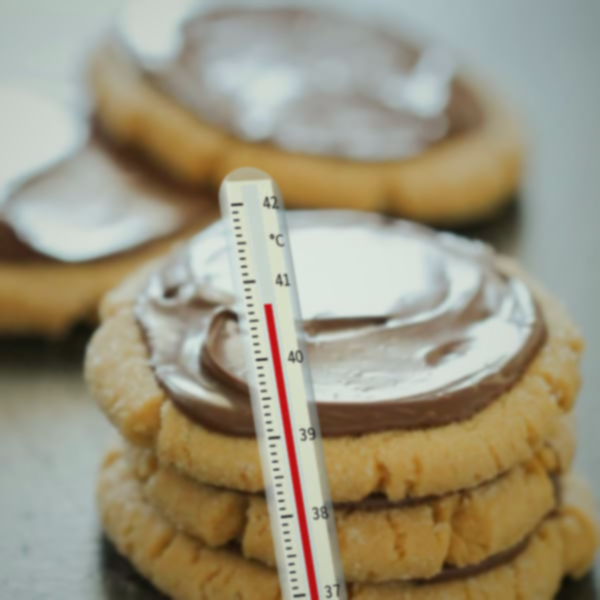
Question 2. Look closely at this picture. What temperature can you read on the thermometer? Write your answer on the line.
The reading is 40.7 °C
